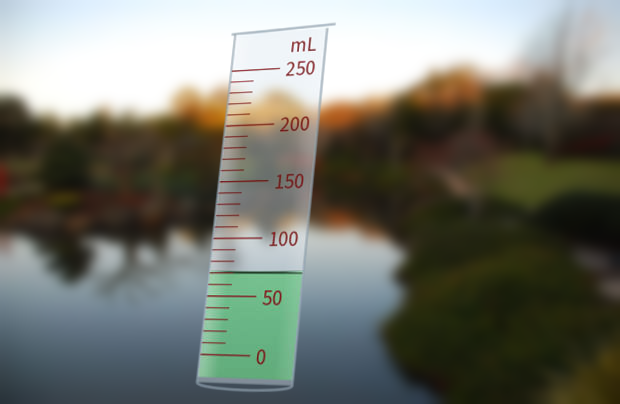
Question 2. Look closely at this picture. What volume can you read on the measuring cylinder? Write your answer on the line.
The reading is 70 mL
